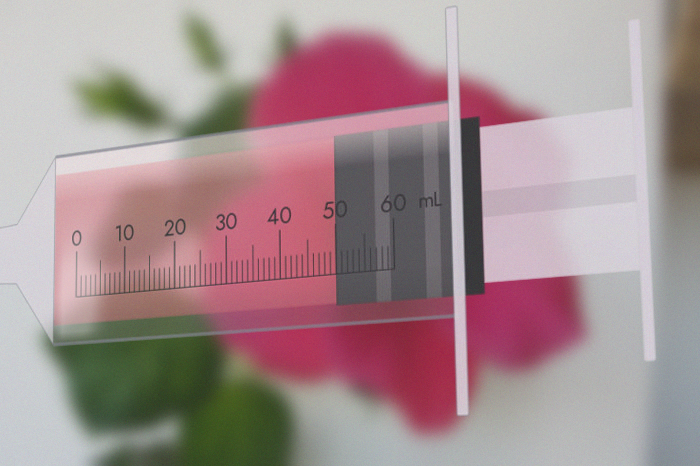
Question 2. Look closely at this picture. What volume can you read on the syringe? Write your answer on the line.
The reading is 50 mL
